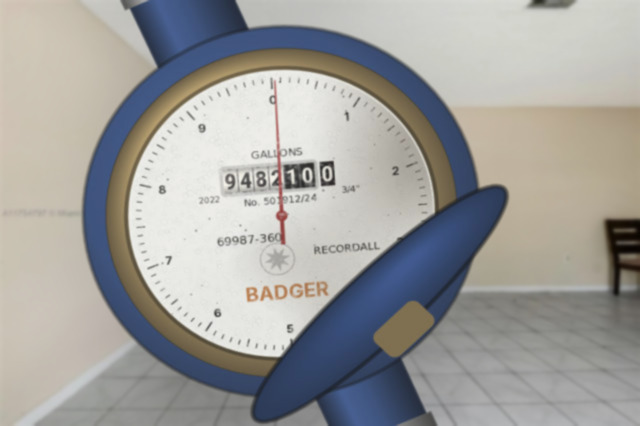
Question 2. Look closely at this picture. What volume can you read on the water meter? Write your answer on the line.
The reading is 9482100.0 gal
